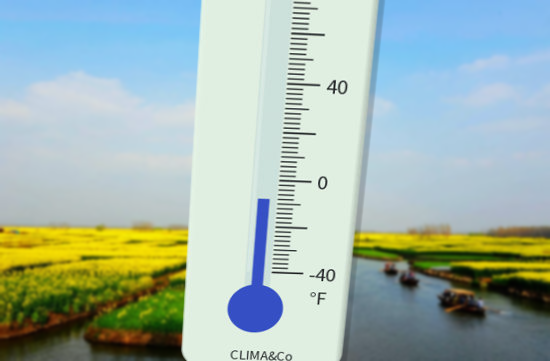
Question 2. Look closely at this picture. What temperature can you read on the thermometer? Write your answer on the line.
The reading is -8 °F
